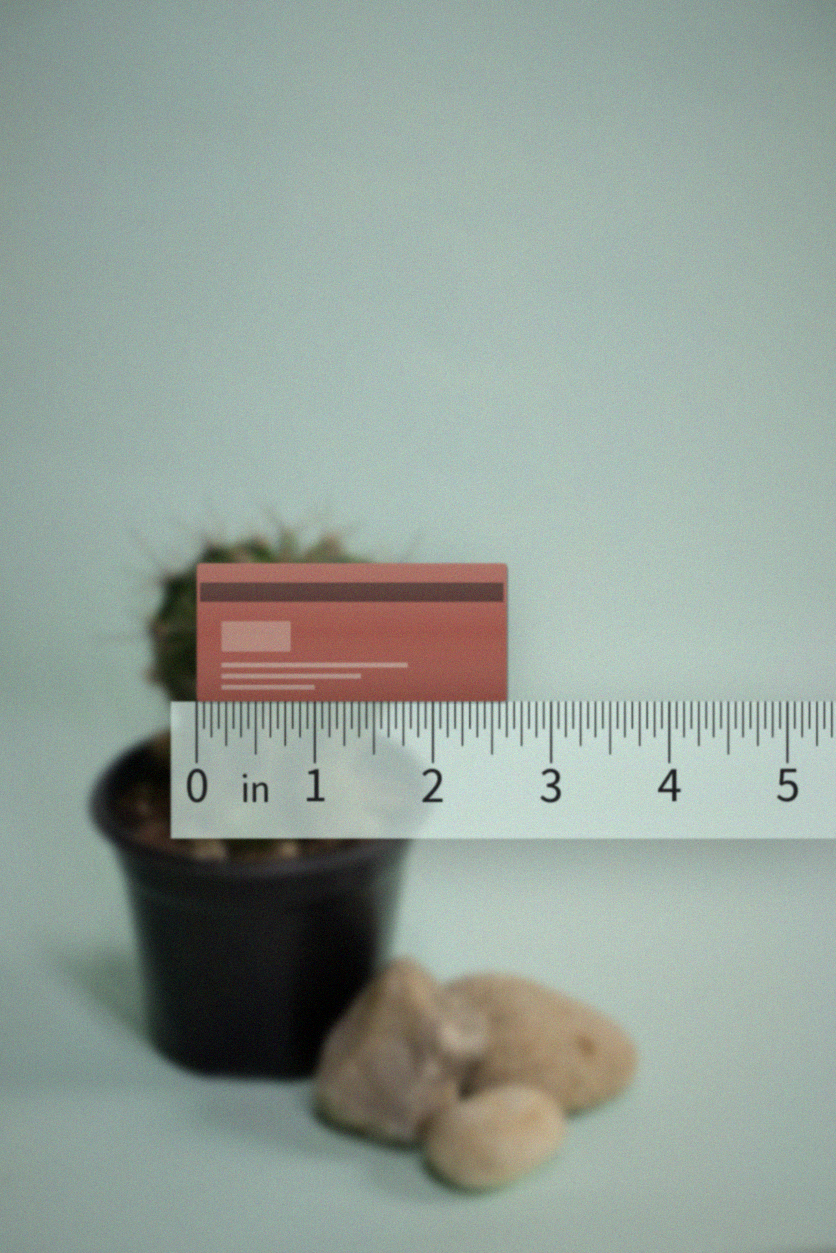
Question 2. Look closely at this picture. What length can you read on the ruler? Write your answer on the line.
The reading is 2.625 in
